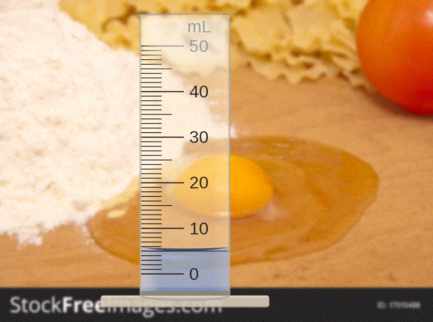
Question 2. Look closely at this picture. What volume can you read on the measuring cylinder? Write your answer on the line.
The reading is 5 mL
